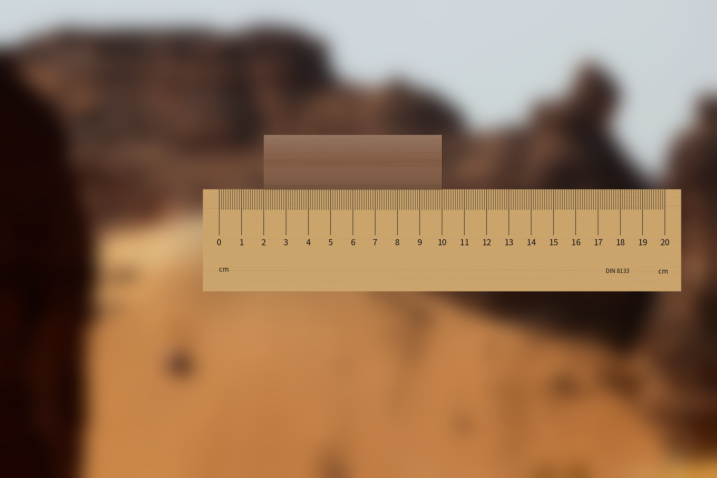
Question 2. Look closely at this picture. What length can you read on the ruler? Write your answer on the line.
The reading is 8 cm
